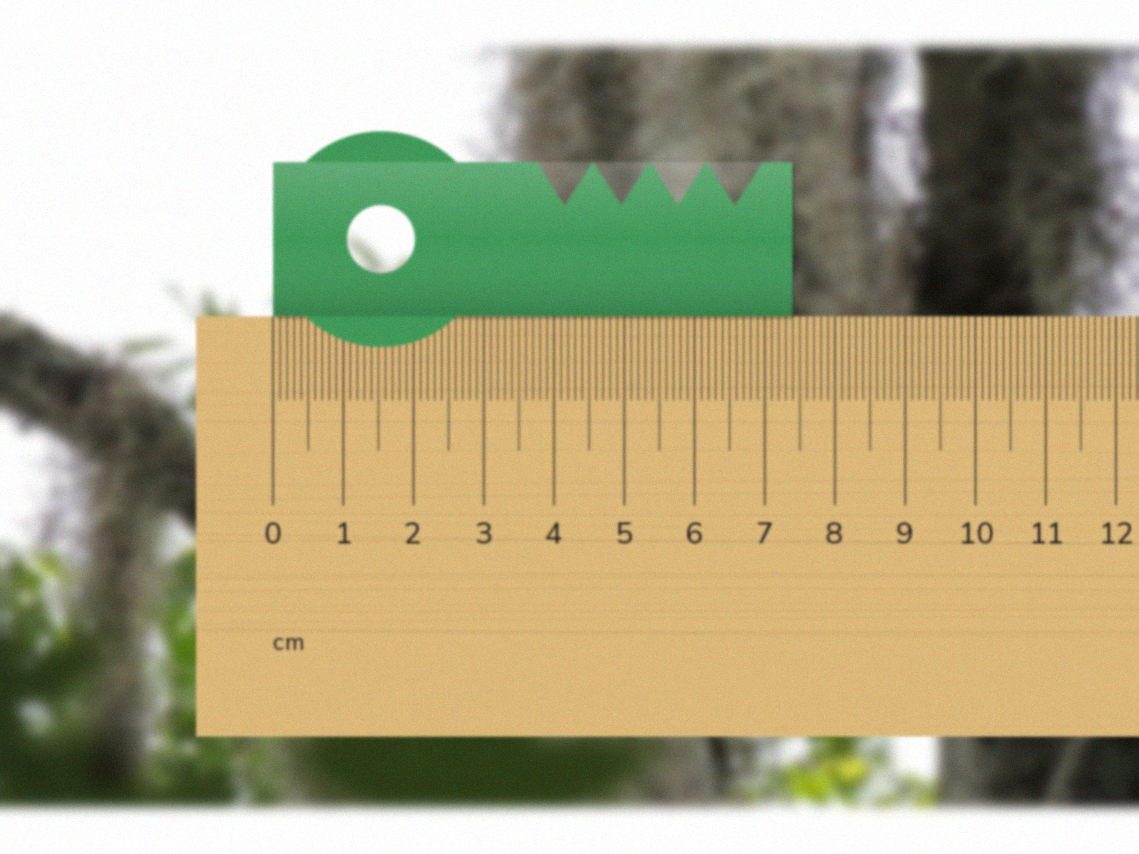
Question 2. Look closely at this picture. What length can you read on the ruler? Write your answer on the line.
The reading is 7.4 cm
